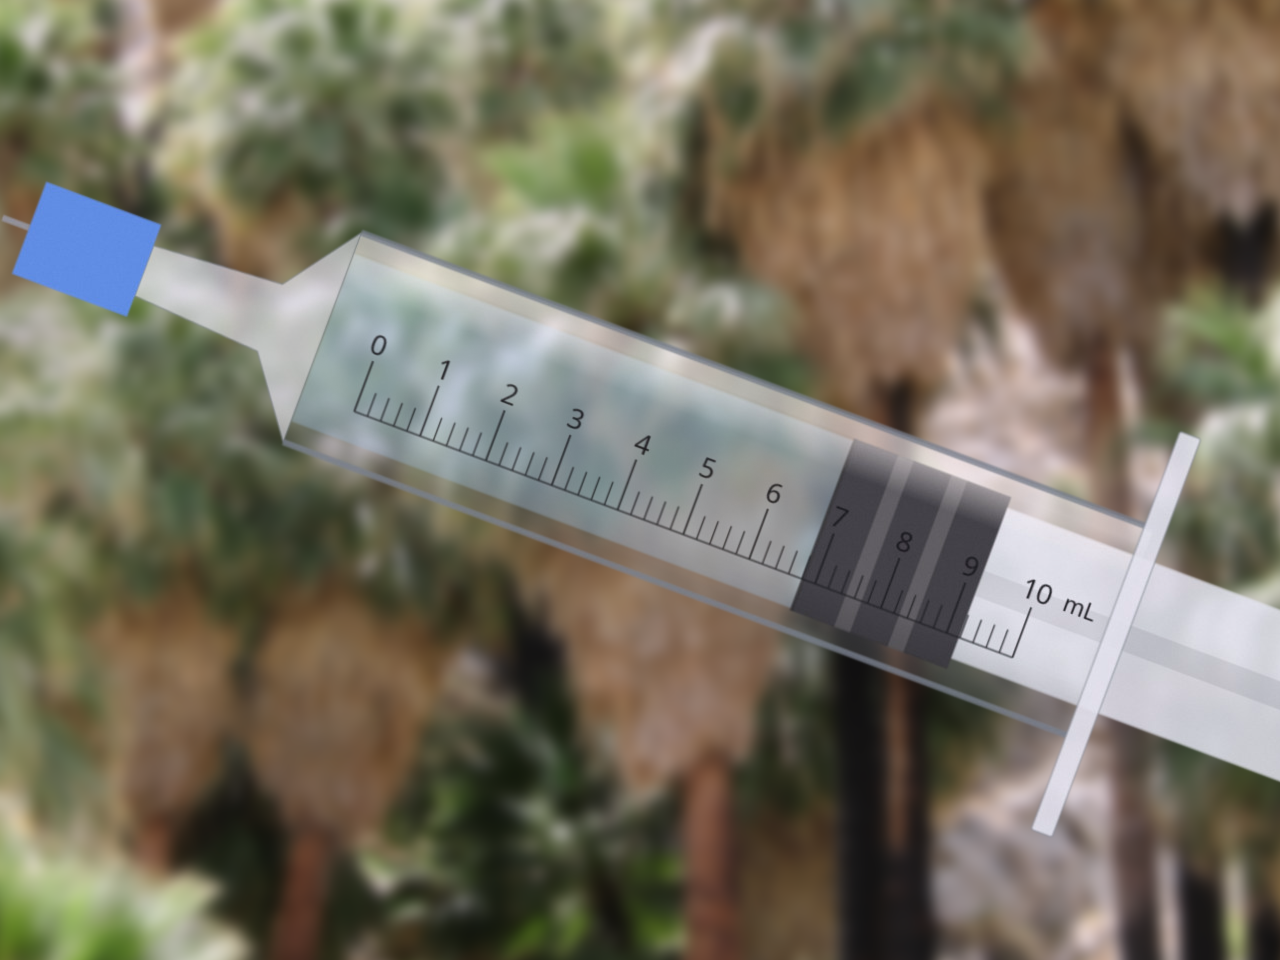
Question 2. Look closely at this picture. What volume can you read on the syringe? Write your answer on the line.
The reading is 6.8 mL
